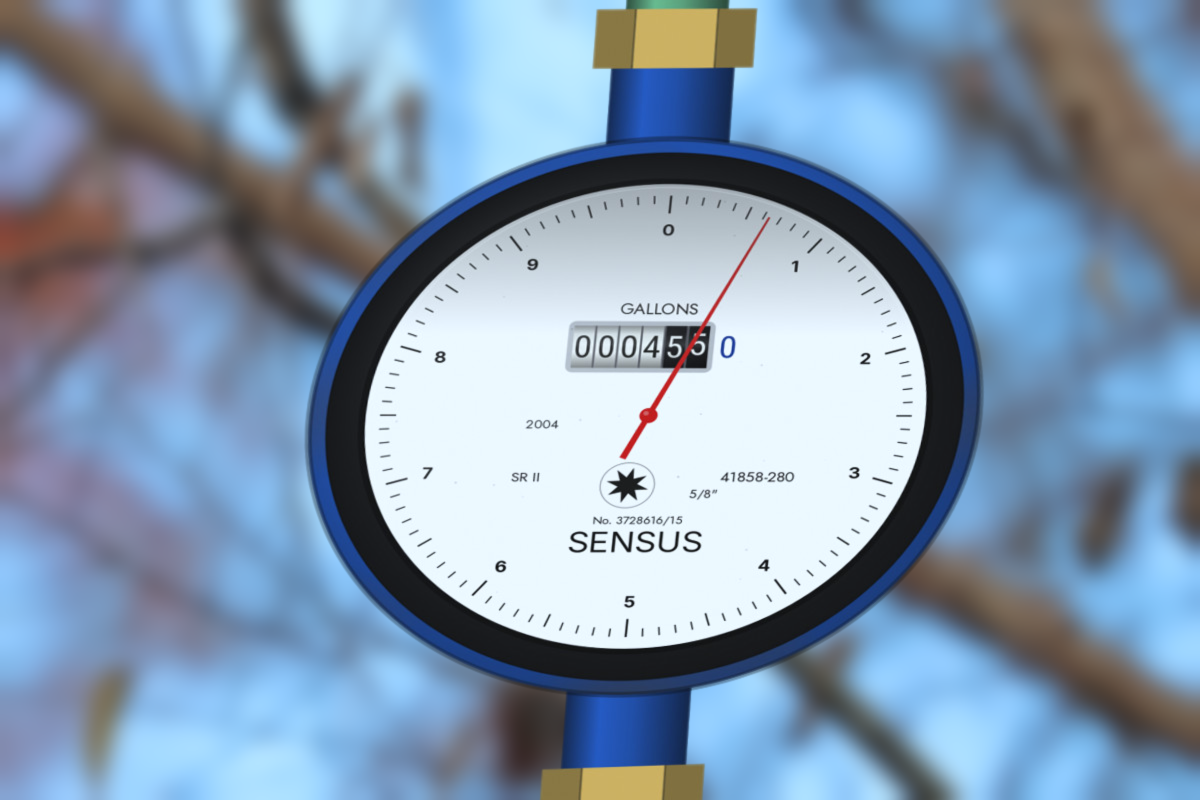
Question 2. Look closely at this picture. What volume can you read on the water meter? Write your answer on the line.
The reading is 4550.6 gal
